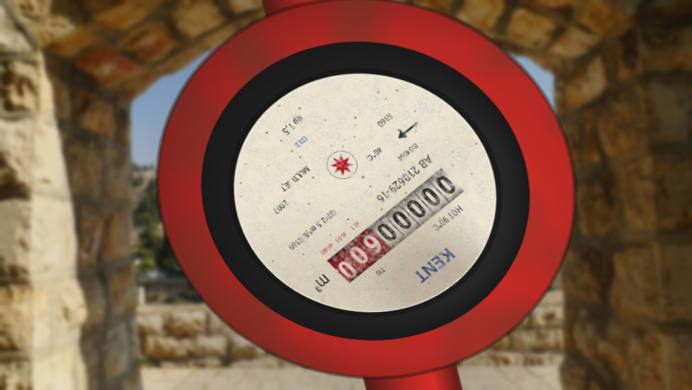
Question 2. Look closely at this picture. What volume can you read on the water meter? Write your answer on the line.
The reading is 0.600 m³
